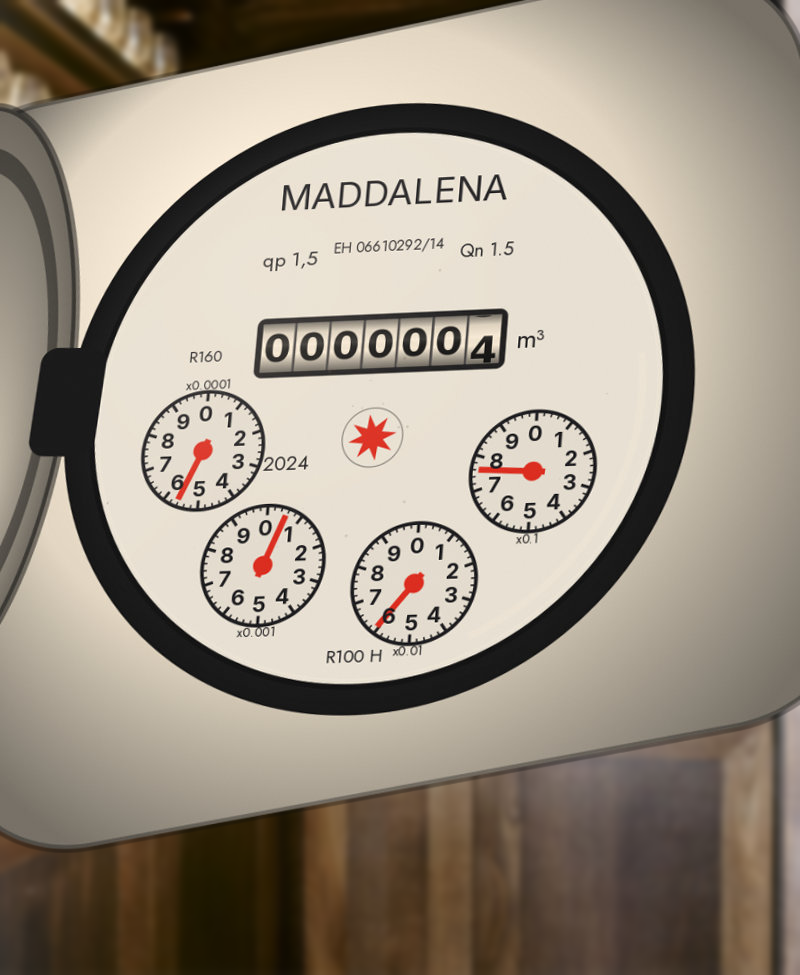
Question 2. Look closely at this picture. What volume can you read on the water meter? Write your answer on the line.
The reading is 3.7605 m³
